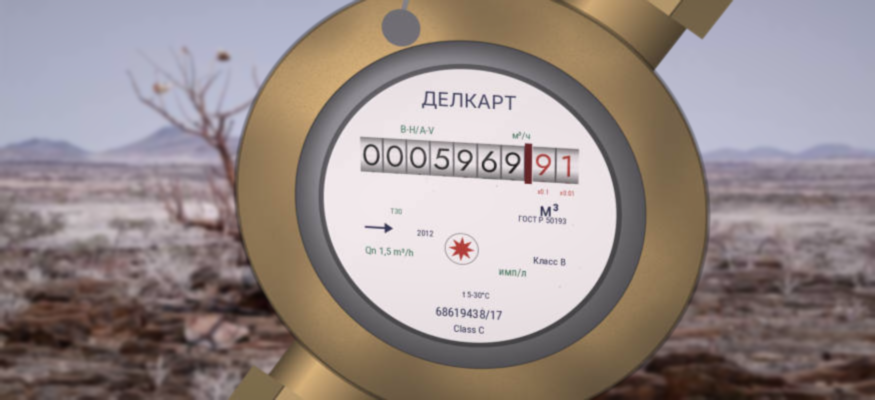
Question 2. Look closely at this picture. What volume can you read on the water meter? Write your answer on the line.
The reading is 5969.91 m³
